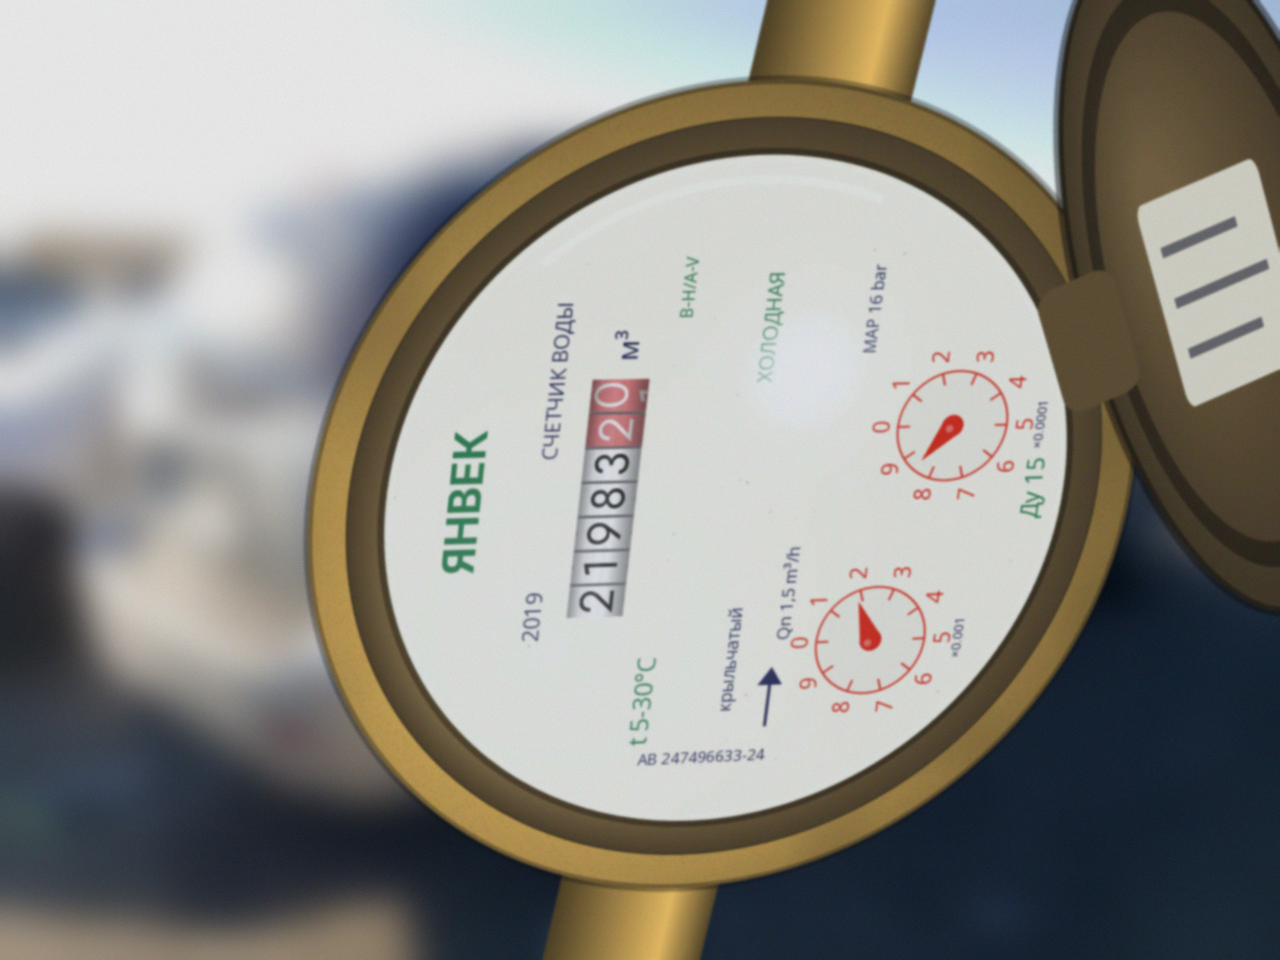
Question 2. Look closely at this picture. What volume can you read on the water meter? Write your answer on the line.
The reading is 21983.2018 m³
